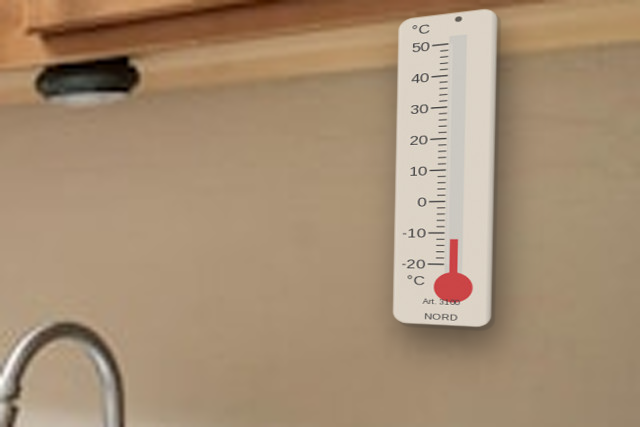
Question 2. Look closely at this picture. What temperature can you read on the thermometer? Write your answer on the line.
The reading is -12 °C
